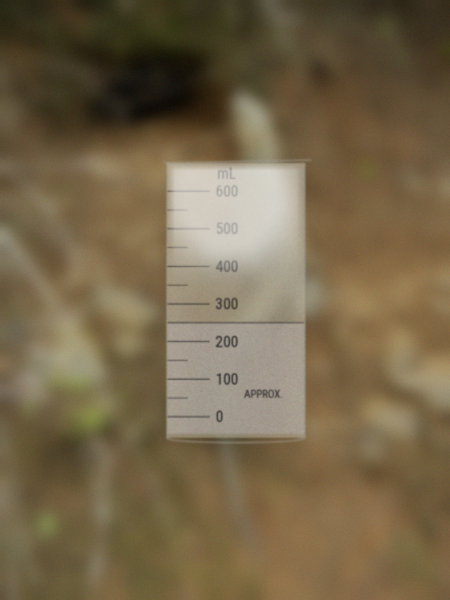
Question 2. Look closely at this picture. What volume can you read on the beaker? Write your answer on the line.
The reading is 250 mL
